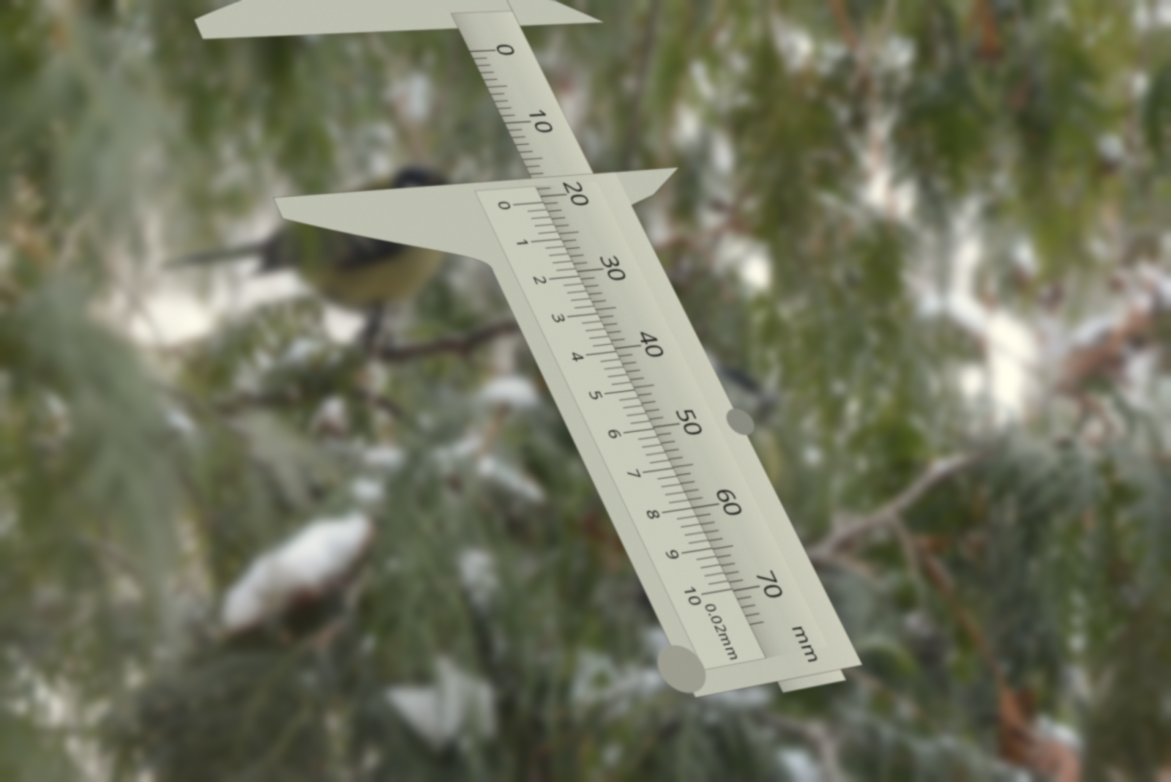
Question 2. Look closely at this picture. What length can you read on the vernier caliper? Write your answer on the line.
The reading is 20.8 mm
